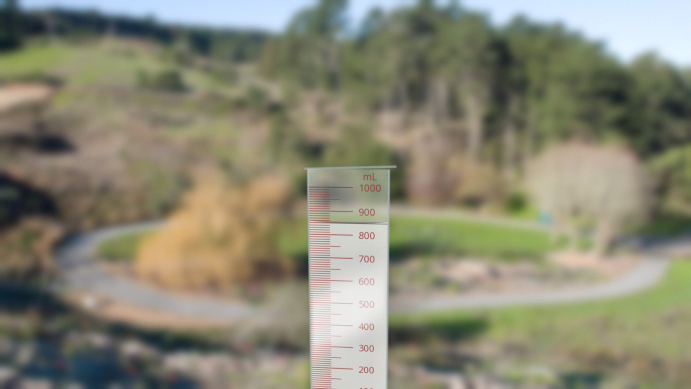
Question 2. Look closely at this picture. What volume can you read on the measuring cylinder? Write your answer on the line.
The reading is 850 mL
